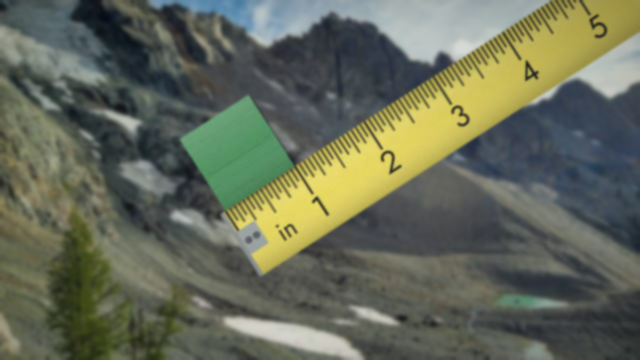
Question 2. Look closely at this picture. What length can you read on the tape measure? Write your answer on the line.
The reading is 1 in
